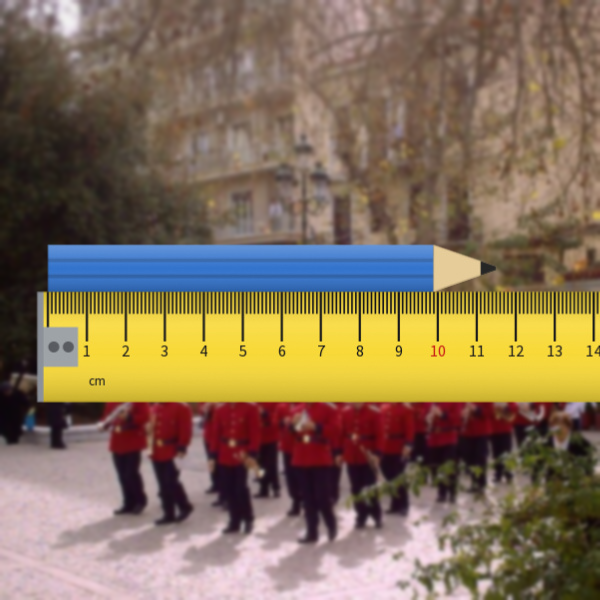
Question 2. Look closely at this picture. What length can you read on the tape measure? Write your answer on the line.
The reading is 11.5 cm
